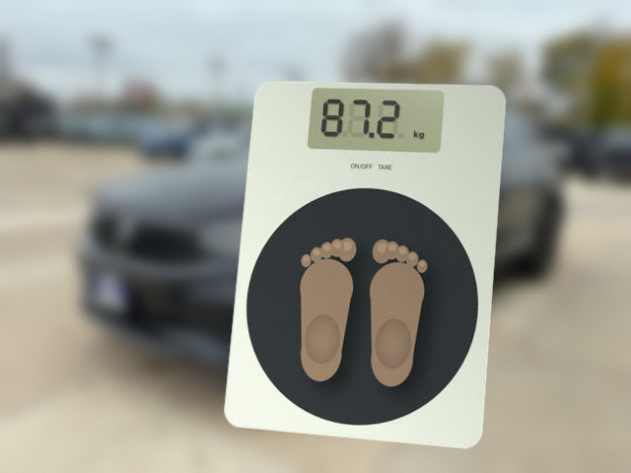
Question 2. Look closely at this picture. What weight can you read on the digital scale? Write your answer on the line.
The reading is 87.2 kg
